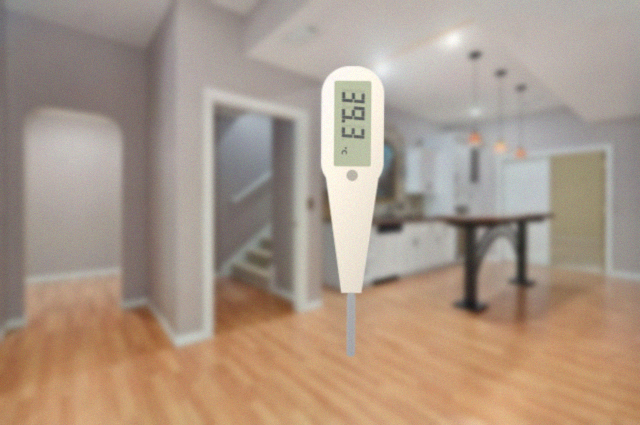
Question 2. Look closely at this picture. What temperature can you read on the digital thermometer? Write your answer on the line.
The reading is 39.3 °C
